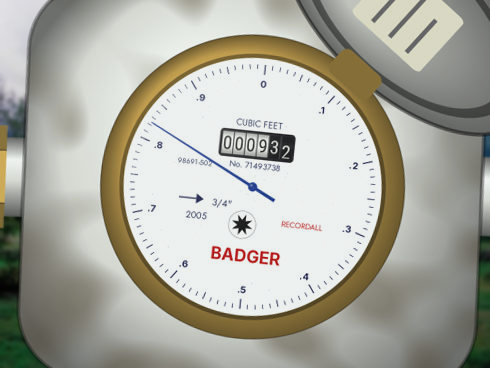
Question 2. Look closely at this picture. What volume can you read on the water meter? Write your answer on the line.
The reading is 931.82 ft³
